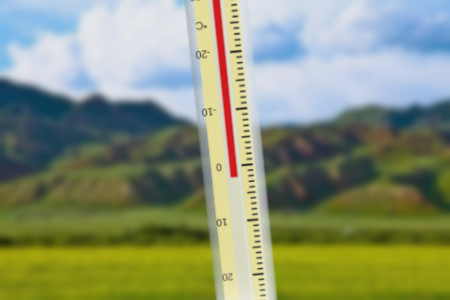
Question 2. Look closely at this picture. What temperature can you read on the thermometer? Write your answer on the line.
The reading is 2 °C
